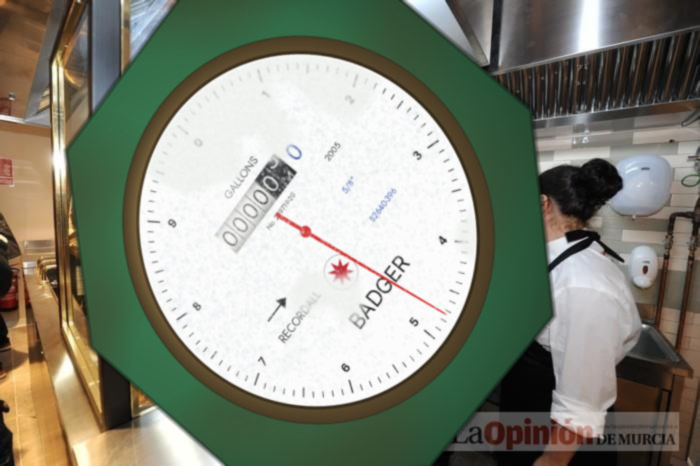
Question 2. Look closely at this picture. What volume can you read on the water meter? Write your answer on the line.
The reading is 34.7 gal
